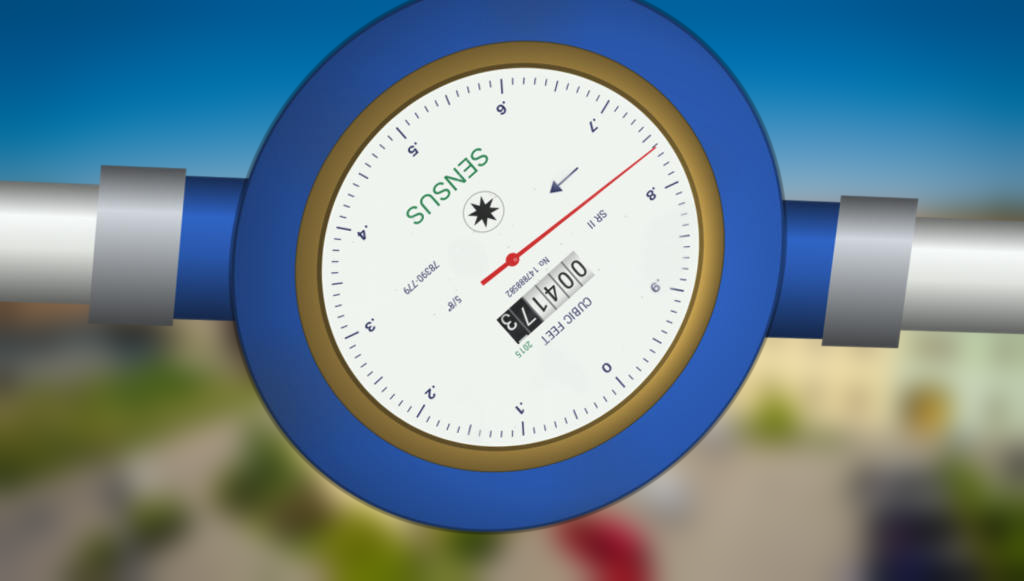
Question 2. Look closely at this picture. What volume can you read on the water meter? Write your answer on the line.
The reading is 4172.76 ft³
